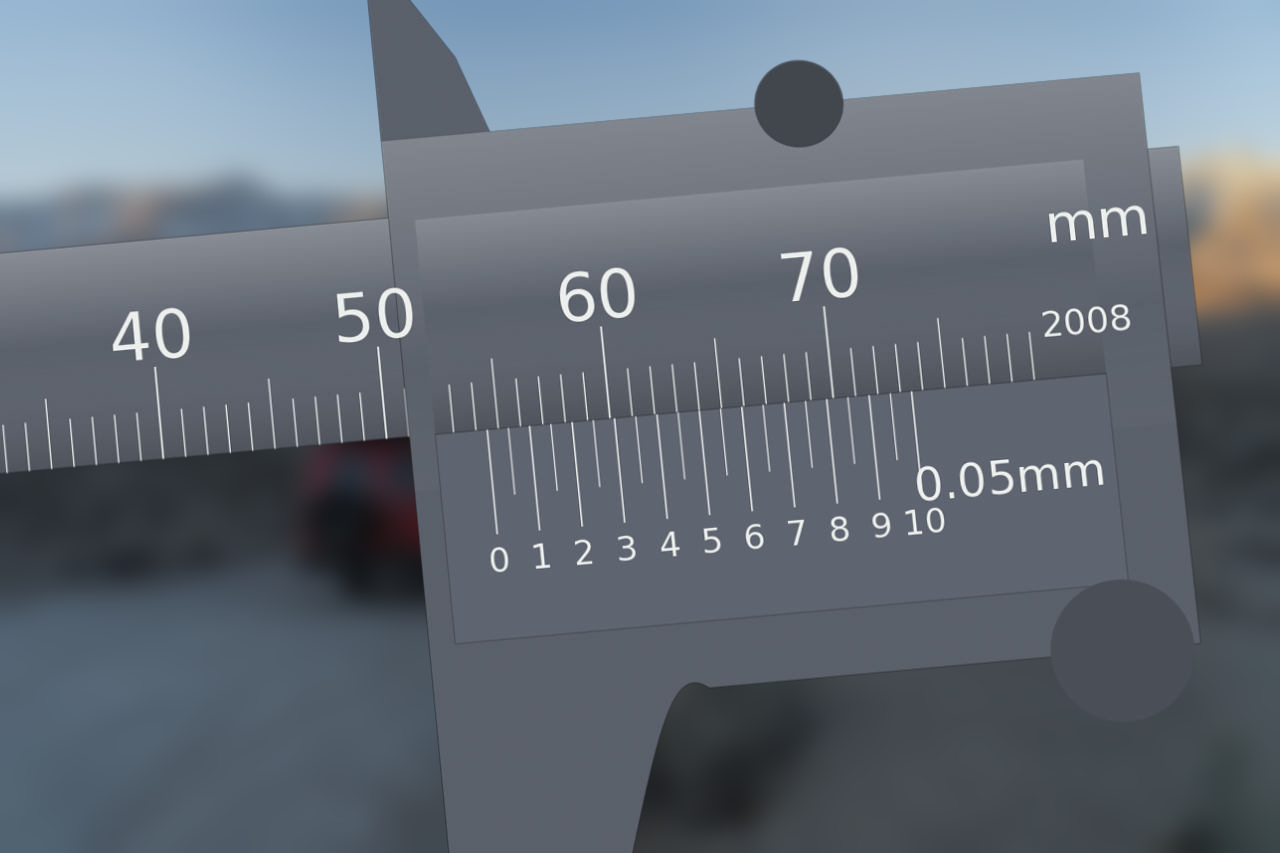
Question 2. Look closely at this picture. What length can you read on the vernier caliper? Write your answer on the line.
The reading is 54.5 mm
